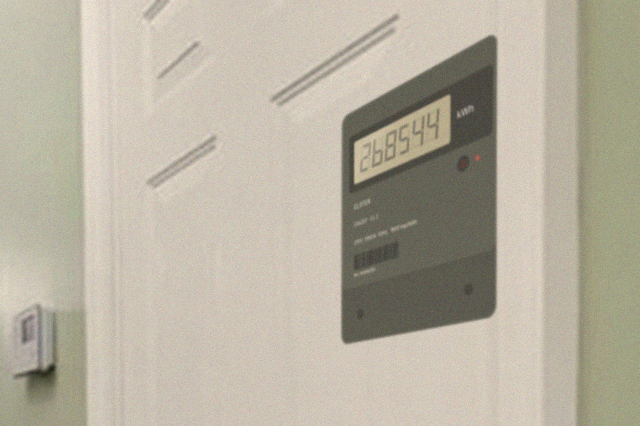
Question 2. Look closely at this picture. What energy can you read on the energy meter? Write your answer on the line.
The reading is 268544 kWh
